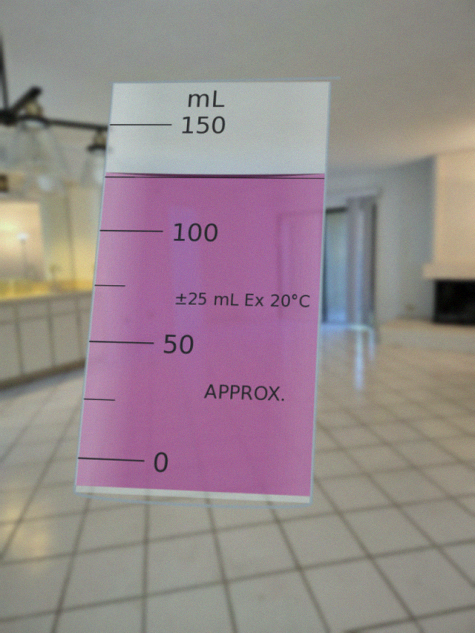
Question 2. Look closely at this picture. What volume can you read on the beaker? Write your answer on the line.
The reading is 125 mL
